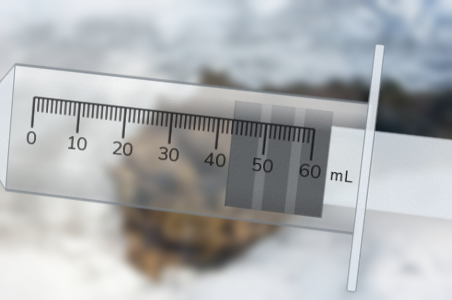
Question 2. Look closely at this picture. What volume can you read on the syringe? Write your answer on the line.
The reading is 43 mL
